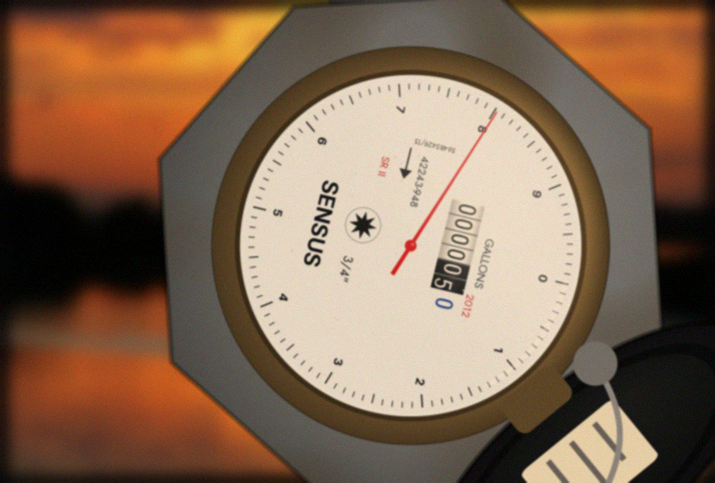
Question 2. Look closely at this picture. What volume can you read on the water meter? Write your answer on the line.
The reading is 48.0 gal
